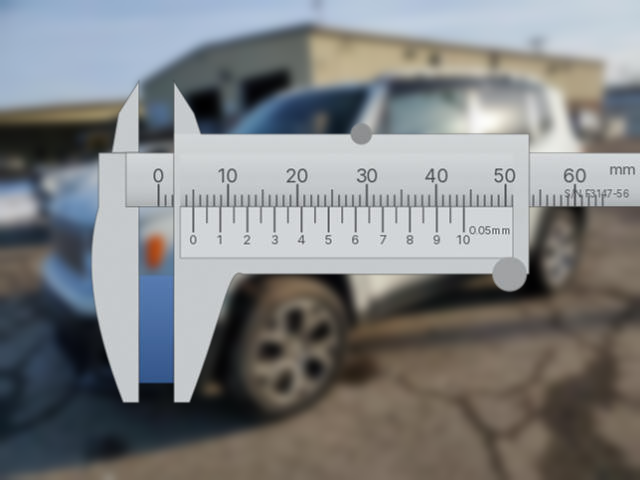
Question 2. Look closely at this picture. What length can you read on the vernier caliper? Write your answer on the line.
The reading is 5.0 mm
